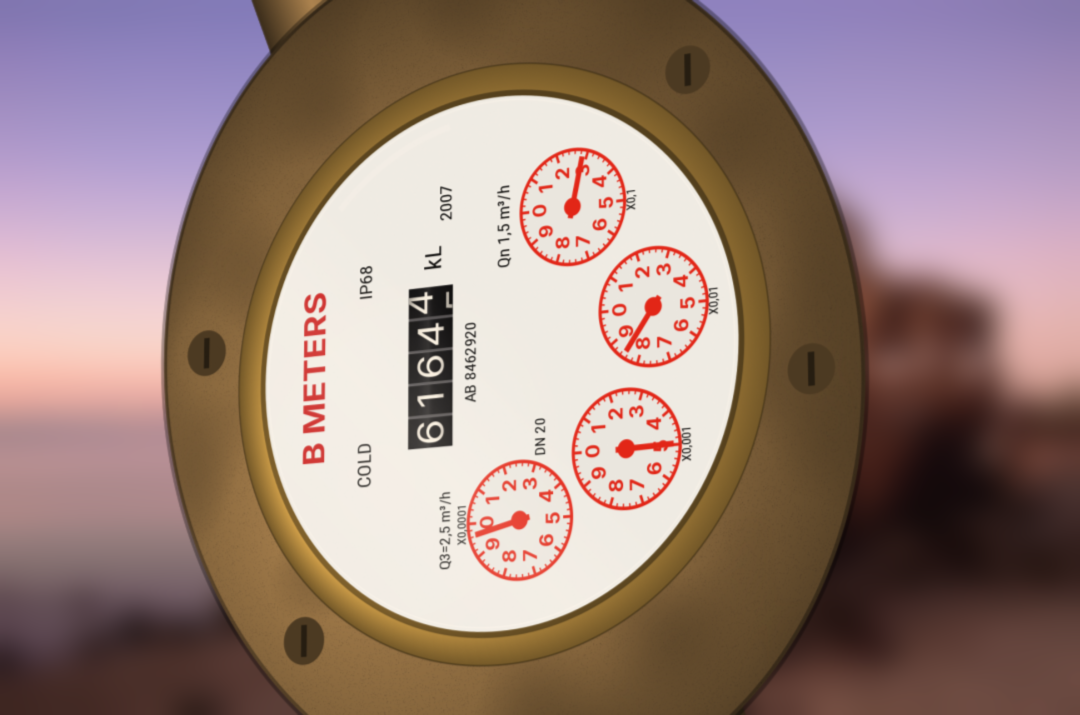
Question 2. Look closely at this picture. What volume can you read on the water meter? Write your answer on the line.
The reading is 61644.2849 kL
